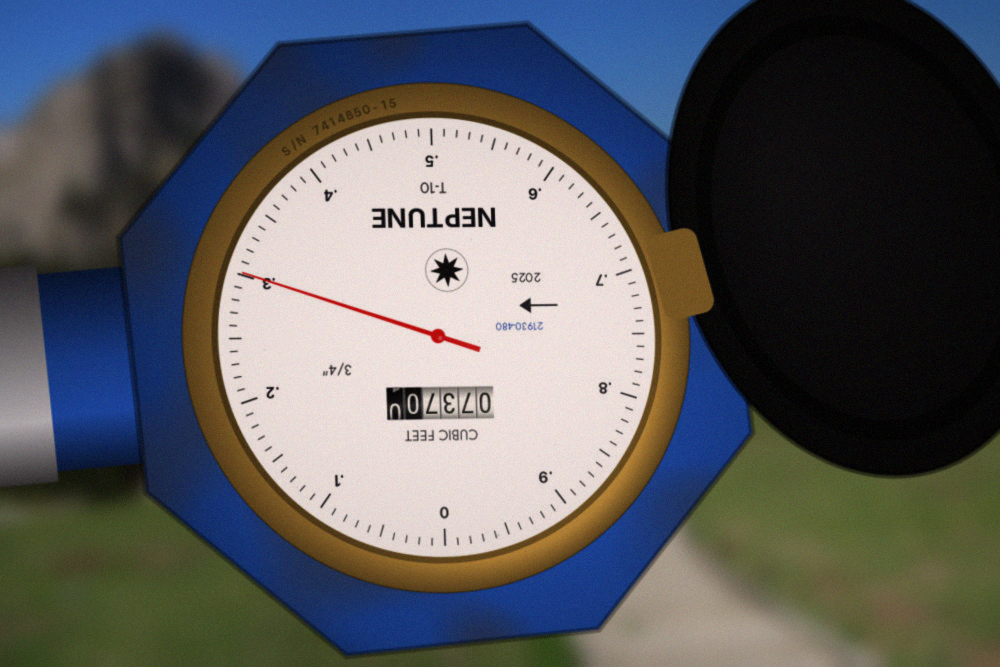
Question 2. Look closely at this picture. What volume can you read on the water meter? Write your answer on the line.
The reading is 73700.30 ft³
